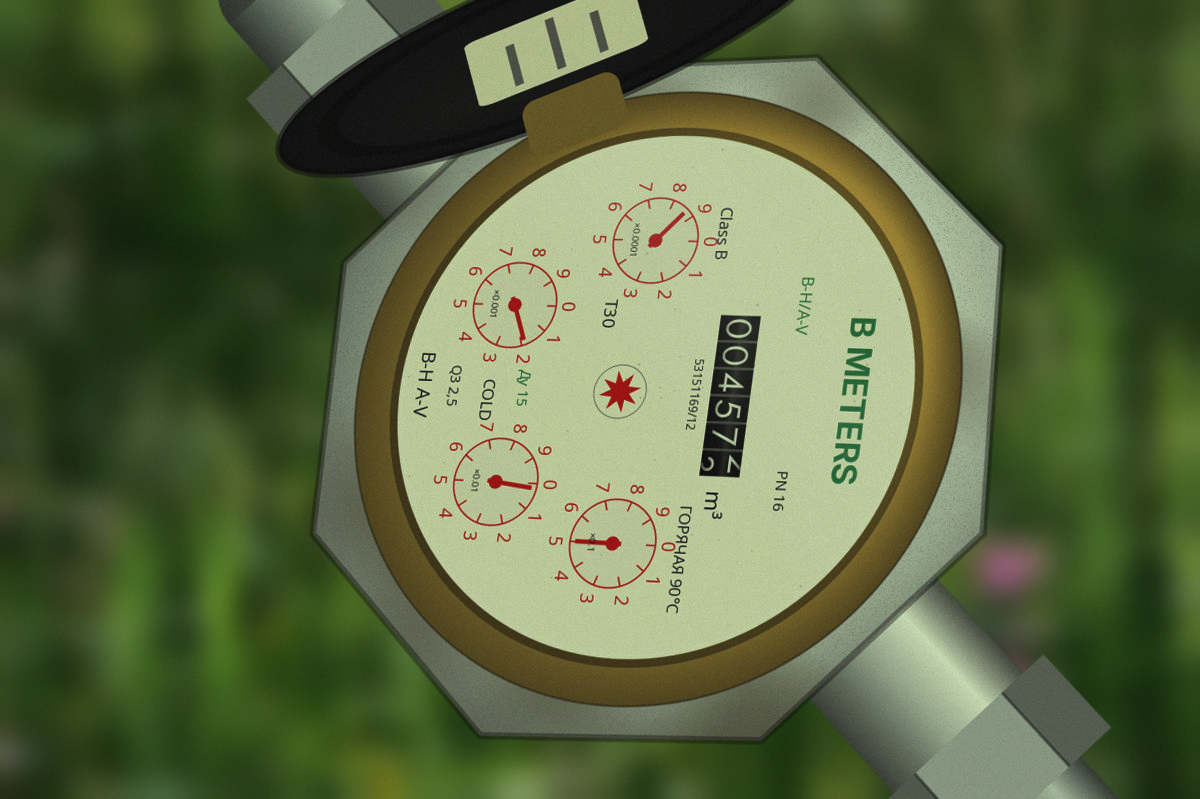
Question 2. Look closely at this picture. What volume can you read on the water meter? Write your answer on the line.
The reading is 4572.5018 m³
